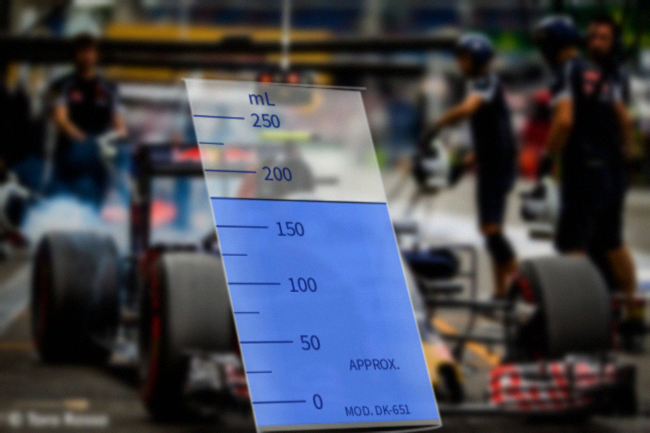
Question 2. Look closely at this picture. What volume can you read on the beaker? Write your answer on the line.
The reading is 175 mL
